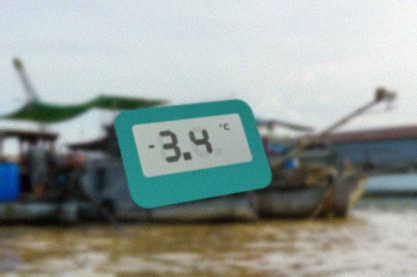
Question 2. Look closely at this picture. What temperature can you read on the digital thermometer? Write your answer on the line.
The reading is -3.4 °C
